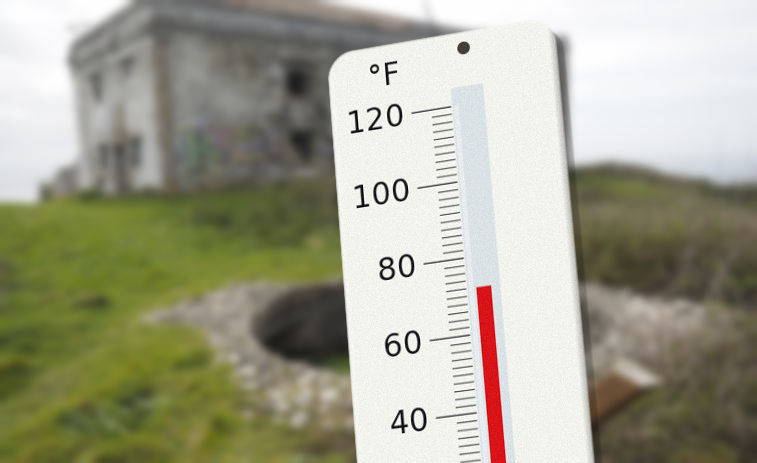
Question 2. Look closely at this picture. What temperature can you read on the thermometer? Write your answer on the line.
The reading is 72 °F
